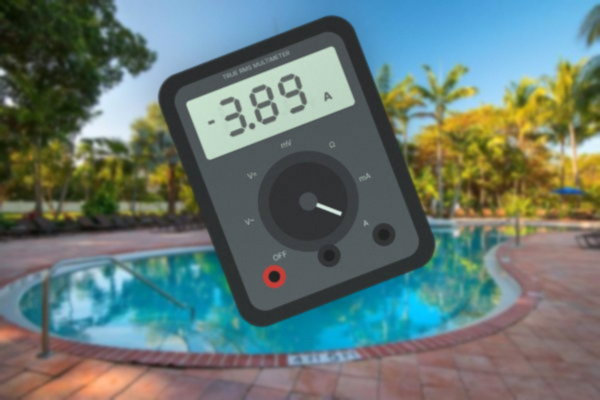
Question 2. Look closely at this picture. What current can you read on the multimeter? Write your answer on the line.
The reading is -3.89 A
